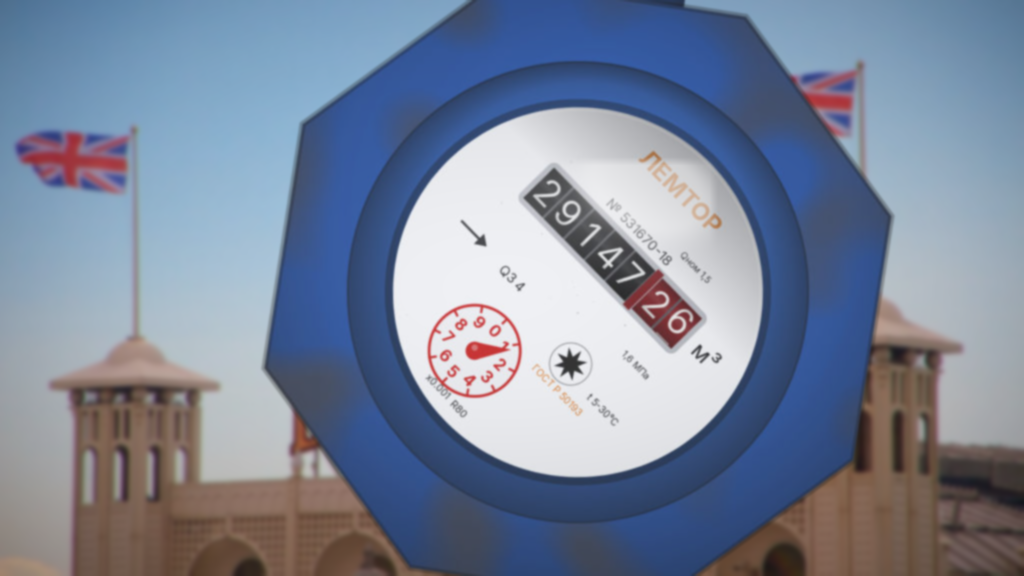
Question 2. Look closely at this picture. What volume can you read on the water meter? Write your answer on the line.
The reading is 29147.261 m³
